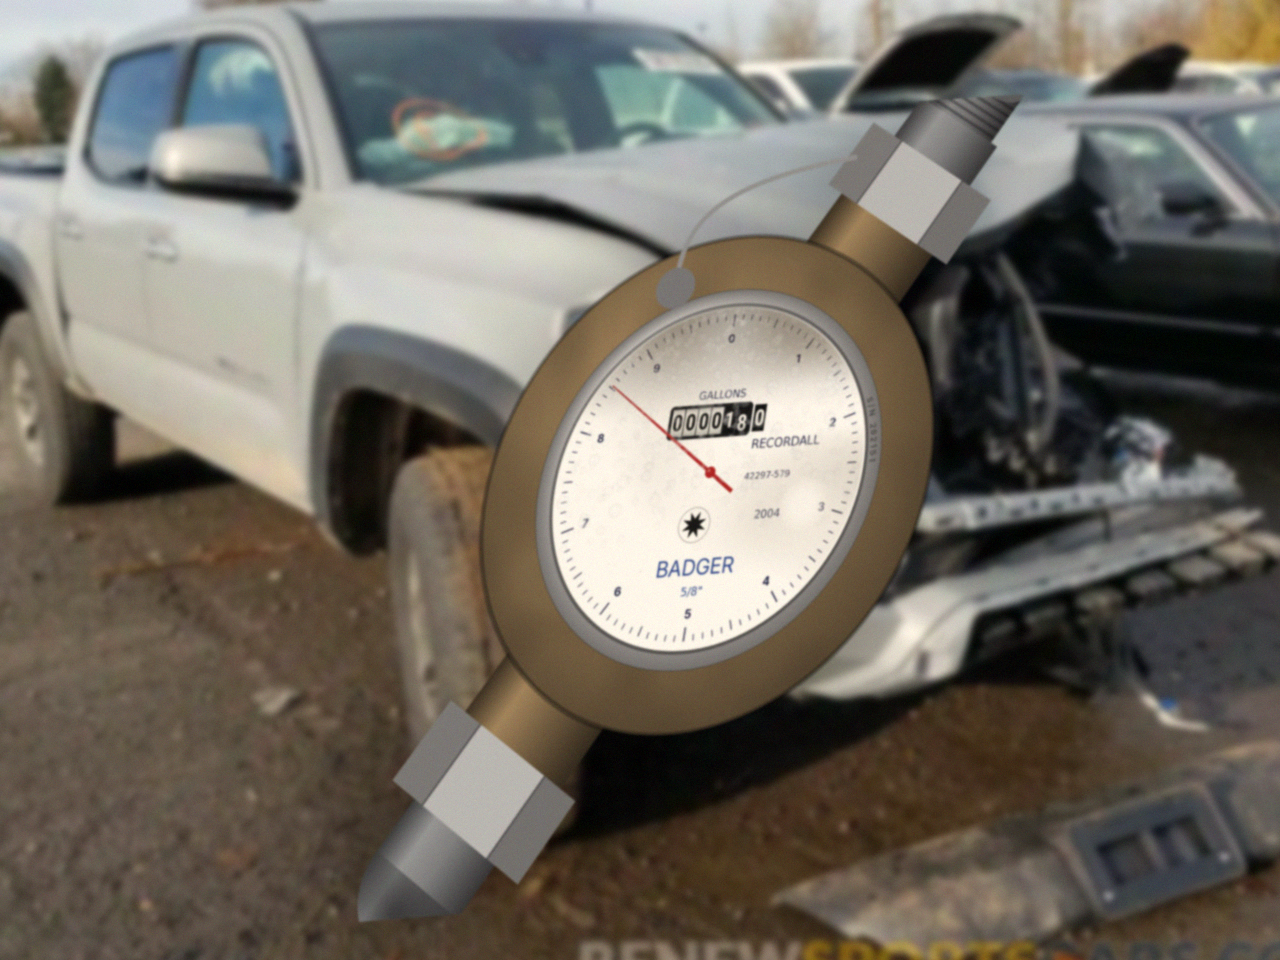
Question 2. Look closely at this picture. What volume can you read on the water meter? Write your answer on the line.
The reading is 178.5 gal
